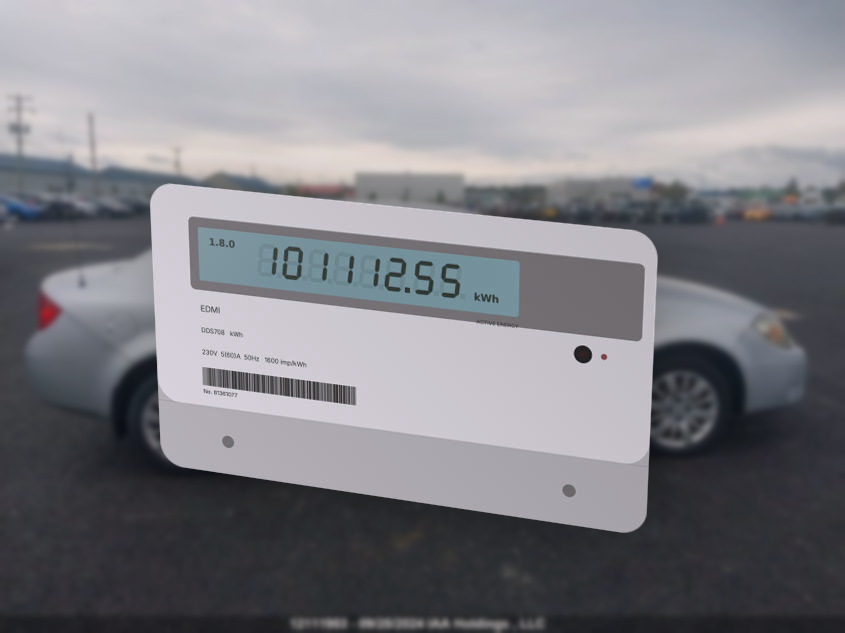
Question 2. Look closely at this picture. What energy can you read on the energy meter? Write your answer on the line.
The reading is 101112.55 kWh
